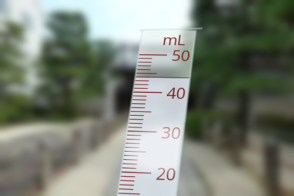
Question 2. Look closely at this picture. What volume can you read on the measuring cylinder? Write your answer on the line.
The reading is 44 mL
